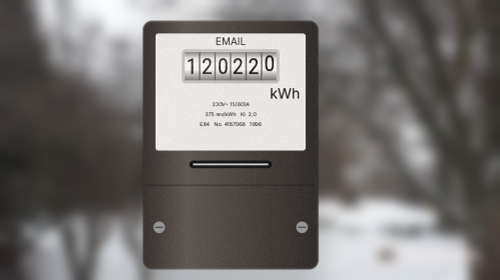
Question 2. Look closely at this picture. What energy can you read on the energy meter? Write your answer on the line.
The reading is 120220 kWh
